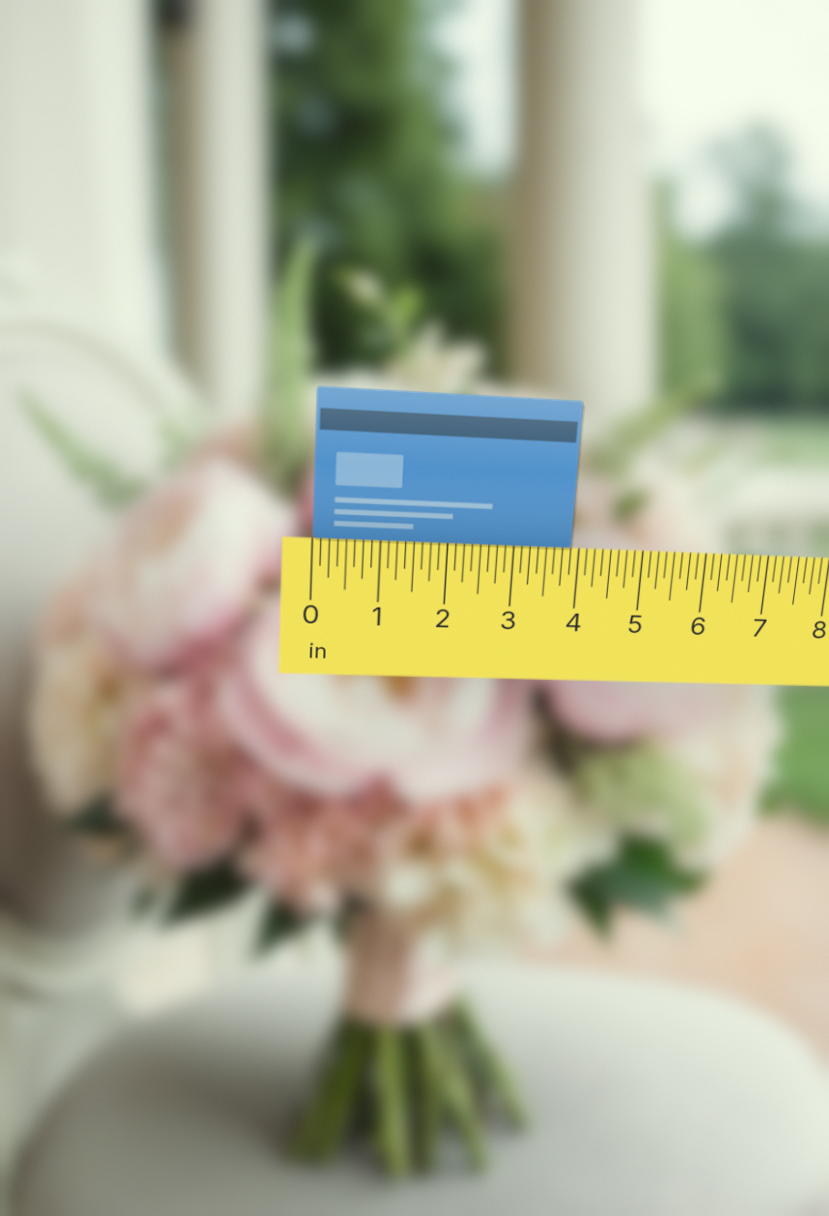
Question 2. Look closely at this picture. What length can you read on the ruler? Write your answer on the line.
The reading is 3.875 in
